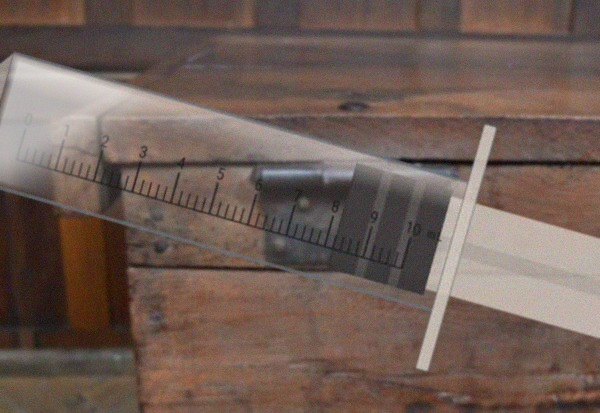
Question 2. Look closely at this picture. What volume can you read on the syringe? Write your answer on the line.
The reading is 8.2 mL
